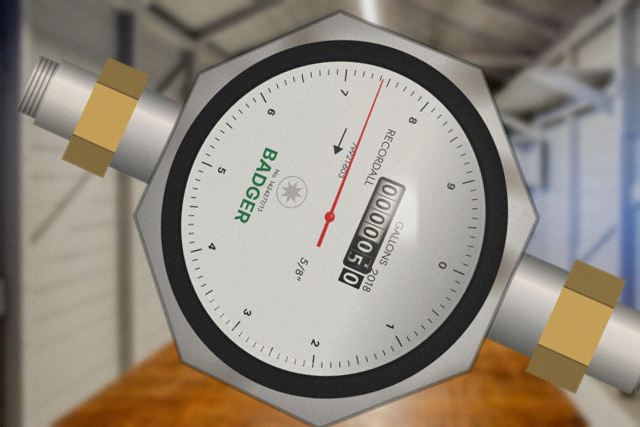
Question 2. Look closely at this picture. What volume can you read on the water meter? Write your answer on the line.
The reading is 47.4 gal
